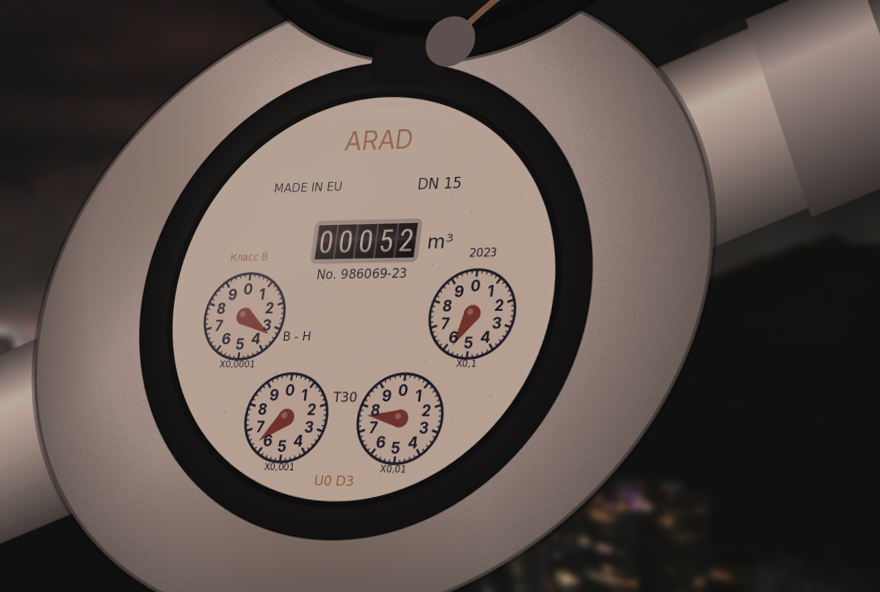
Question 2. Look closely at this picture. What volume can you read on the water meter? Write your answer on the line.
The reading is 52.5763 m³
